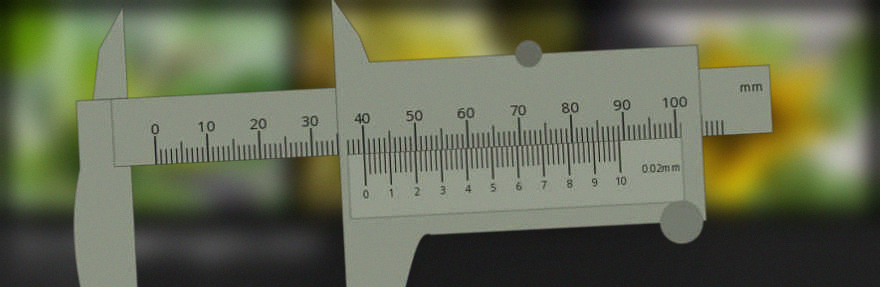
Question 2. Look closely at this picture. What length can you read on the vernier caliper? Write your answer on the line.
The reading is 40.0 mm
